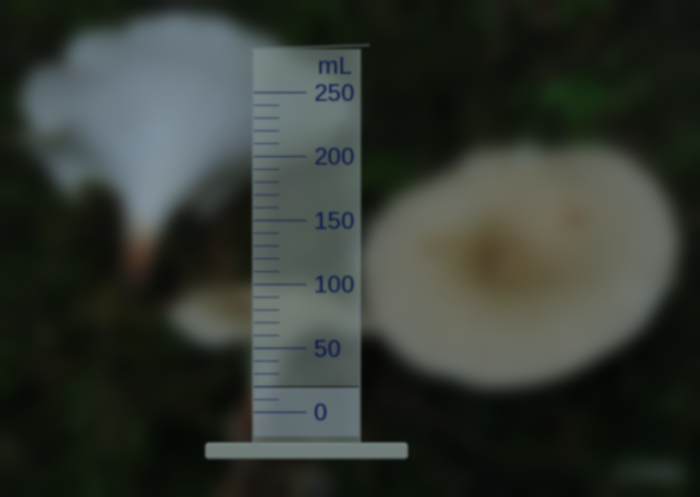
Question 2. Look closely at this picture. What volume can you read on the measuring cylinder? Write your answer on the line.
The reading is 20 mL
